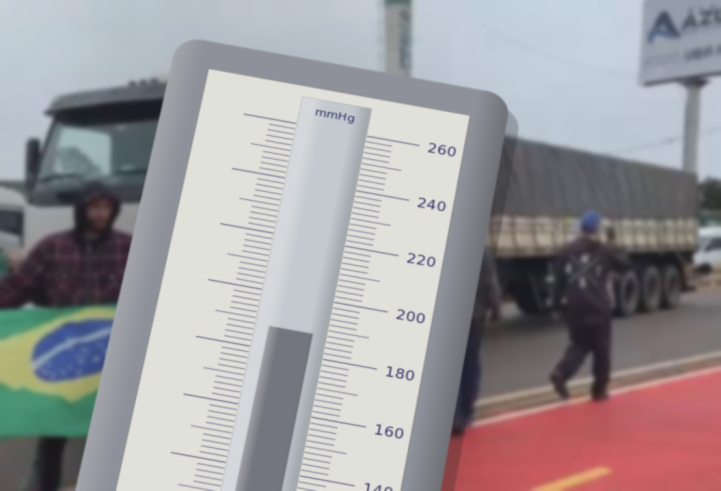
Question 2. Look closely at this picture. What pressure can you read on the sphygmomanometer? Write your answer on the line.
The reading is 188 mmHg
